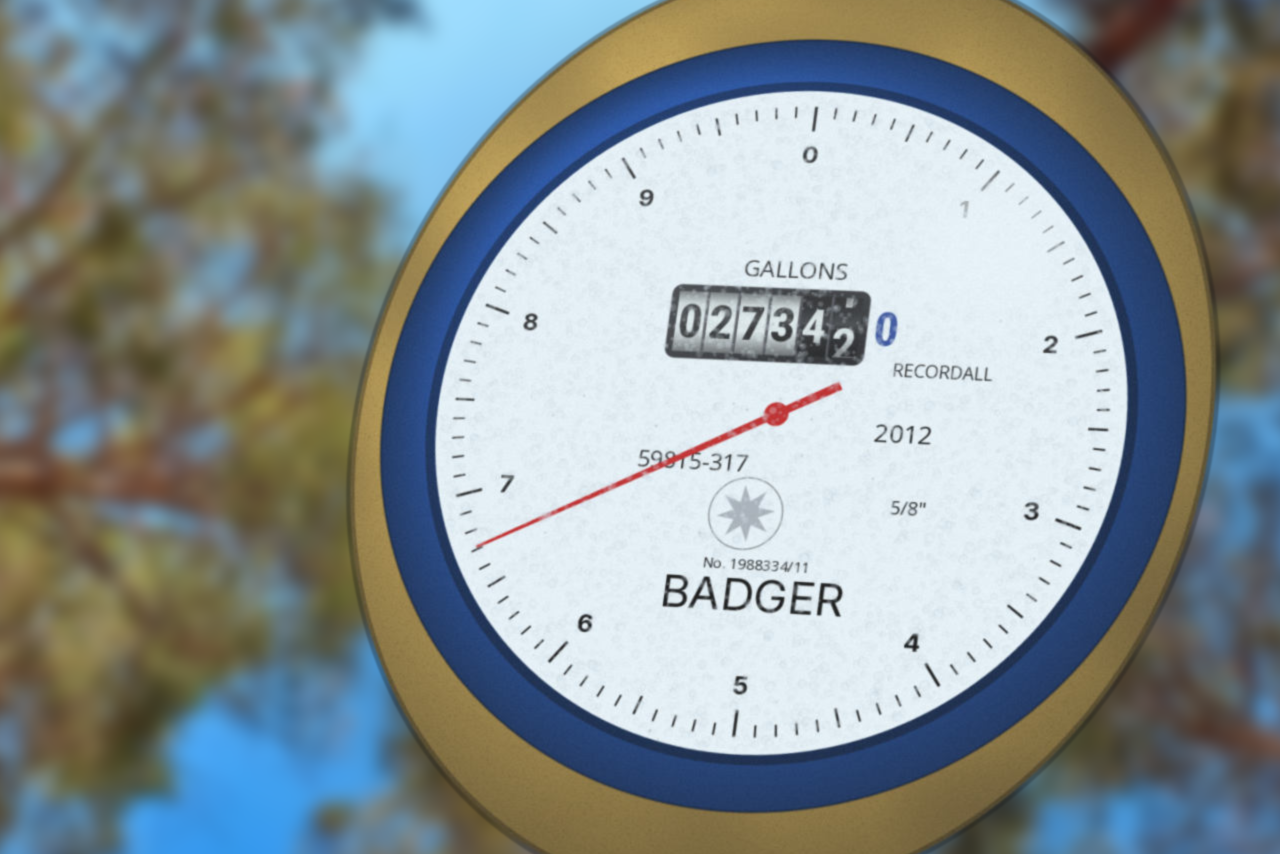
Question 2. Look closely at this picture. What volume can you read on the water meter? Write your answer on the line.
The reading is 273416.7 gal
